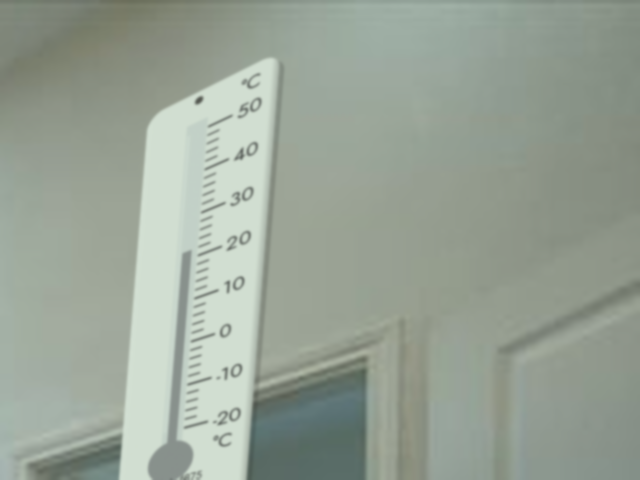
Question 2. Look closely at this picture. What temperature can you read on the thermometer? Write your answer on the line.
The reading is 22 °C
